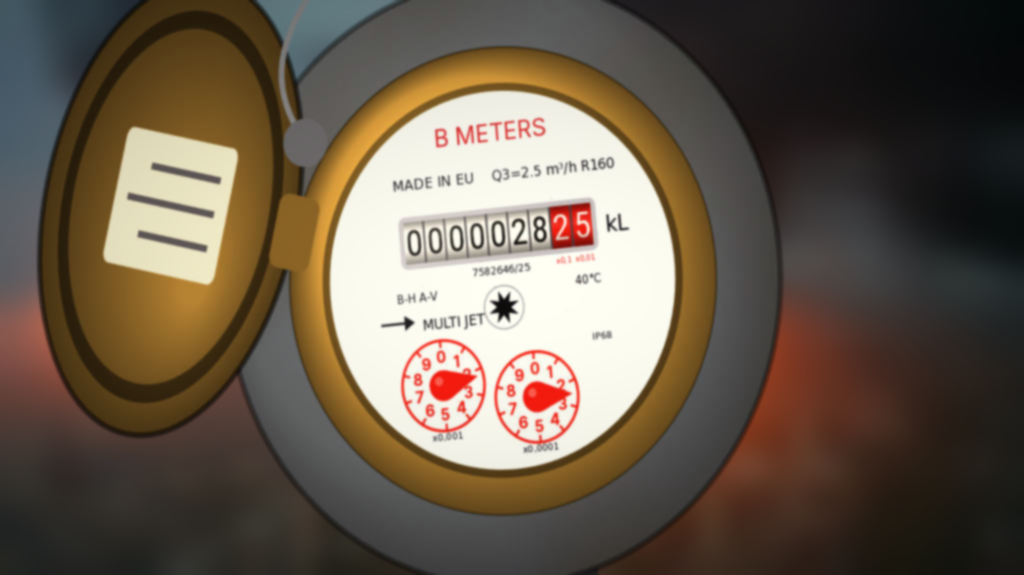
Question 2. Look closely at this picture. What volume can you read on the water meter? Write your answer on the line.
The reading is 28.2522 kL
